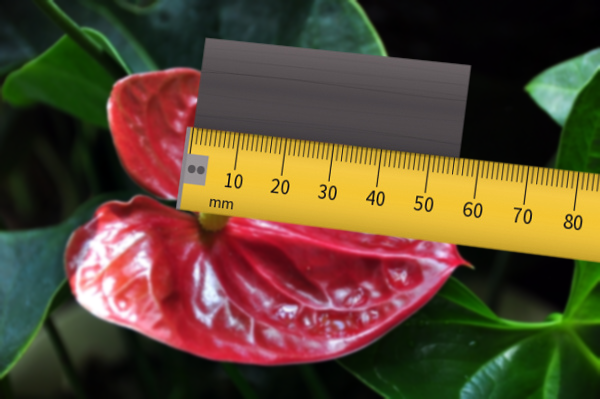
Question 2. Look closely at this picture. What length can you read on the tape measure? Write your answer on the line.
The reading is 56 mm
